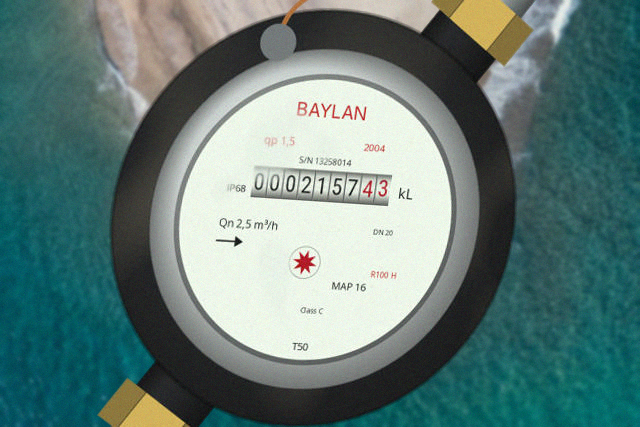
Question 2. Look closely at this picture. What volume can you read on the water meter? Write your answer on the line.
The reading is 2157.43 kL
